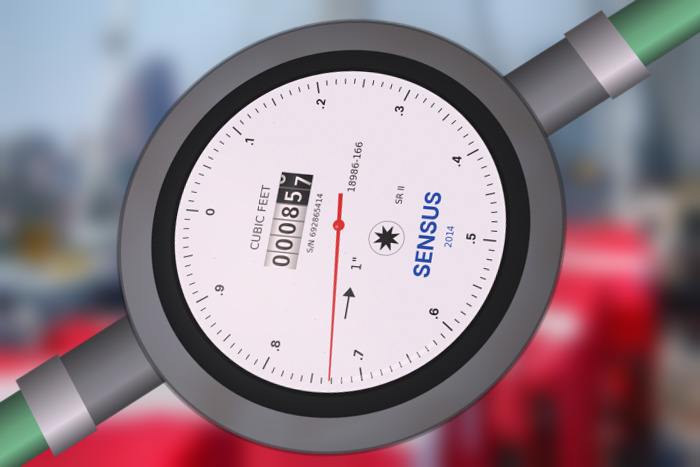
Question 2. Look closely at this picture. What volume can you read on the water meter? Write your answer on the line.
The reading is 856.73 ft³
